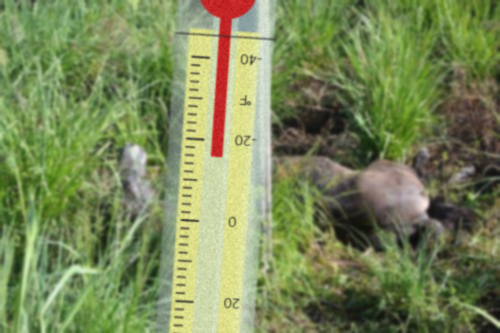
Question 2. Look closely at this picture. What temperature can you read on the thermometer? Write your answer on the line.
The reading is -16 °F
